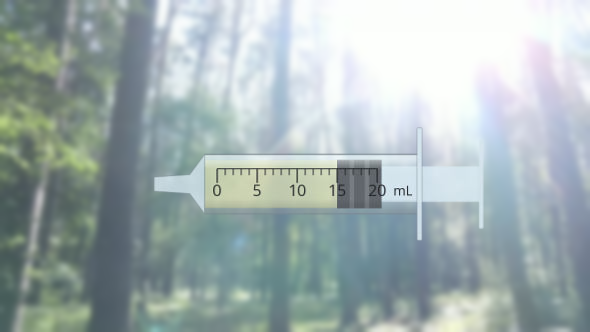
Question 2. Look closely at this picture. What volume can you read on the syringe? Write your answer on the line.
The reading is 15 mL
